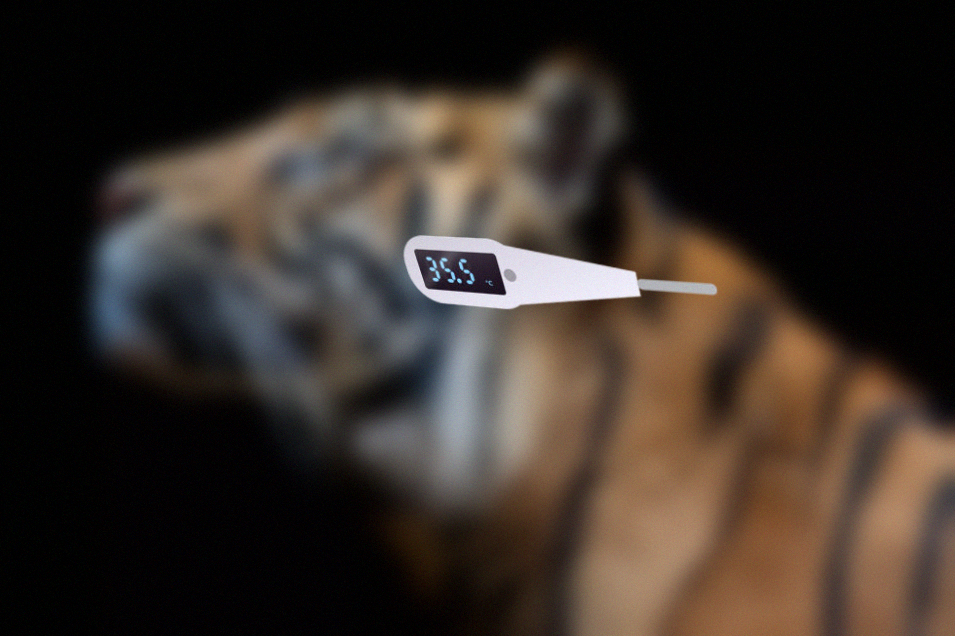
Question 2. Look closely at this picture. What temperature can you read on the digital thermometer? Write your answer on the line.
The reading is 35.5 °C
